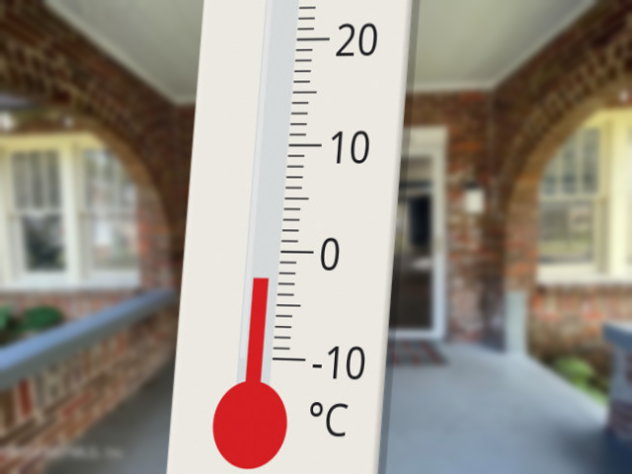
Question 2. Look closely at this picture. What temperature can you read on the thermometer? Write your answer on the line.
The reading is -2.5 °C
